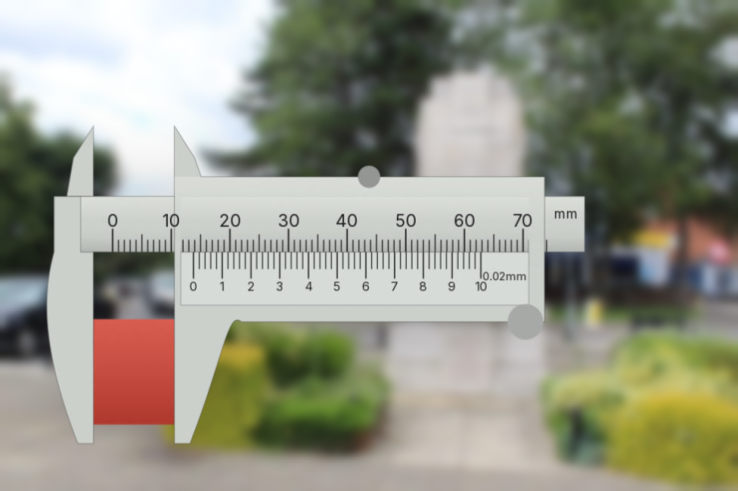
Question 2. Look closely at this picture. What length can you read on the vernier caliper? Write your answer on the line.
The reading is 13.8 mm
